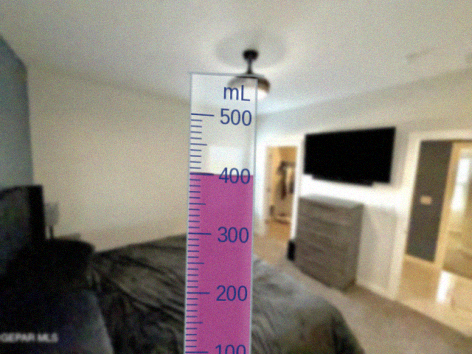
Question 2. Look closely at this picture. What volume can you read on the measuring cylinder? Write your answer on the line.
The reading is 400 mL
